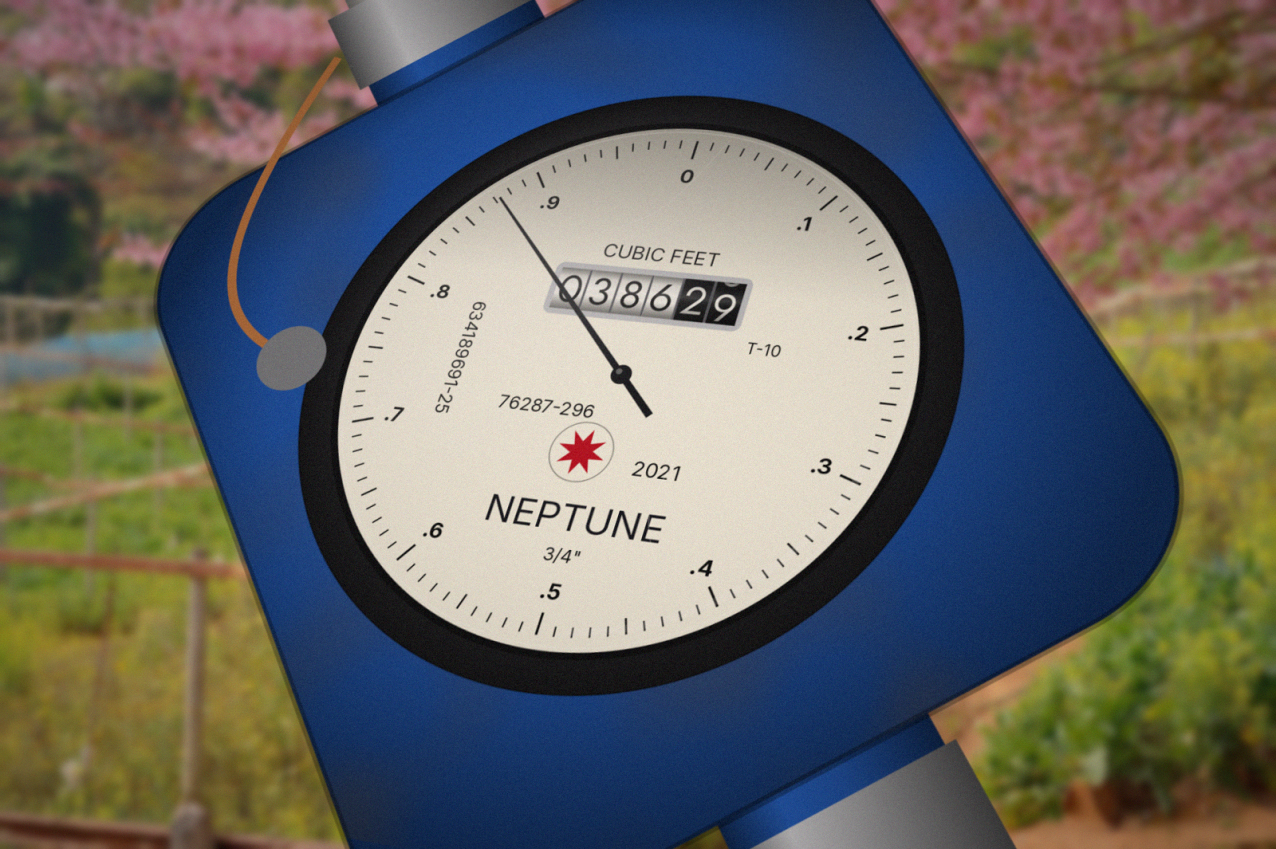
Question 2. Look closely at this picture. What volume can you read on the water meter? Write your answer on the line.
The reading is 38628.87 ft³
